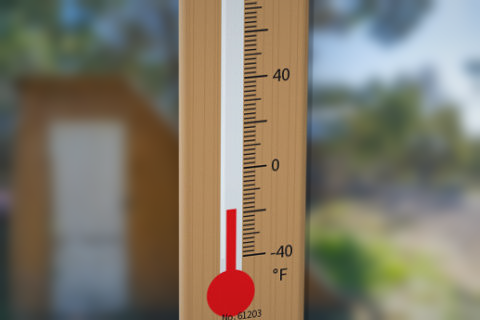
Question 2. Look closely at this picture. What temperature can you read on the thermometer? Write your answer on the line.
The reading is -18 °F
